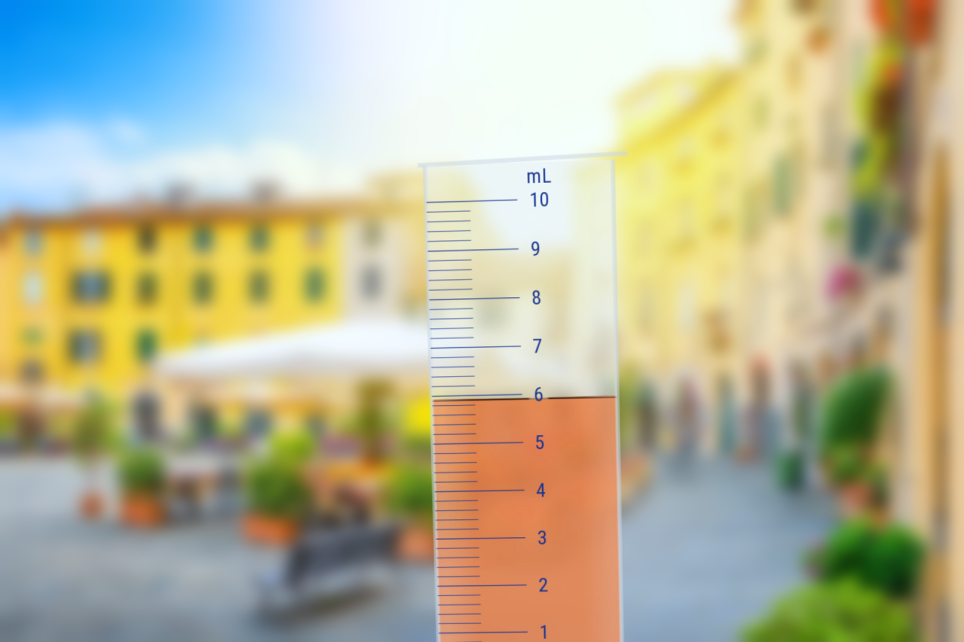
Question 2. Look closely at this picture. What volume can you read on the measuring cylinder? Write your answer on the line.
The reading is 5.9 mL
